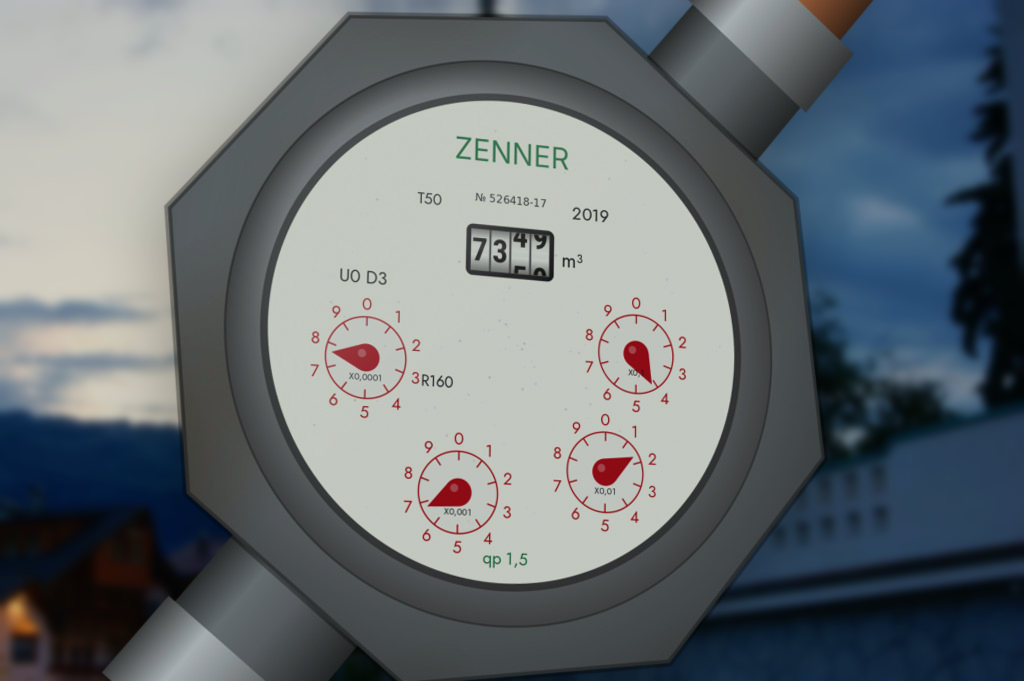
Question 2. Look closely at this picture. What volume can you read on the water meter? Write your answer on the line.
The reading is 7349.4167 m³
